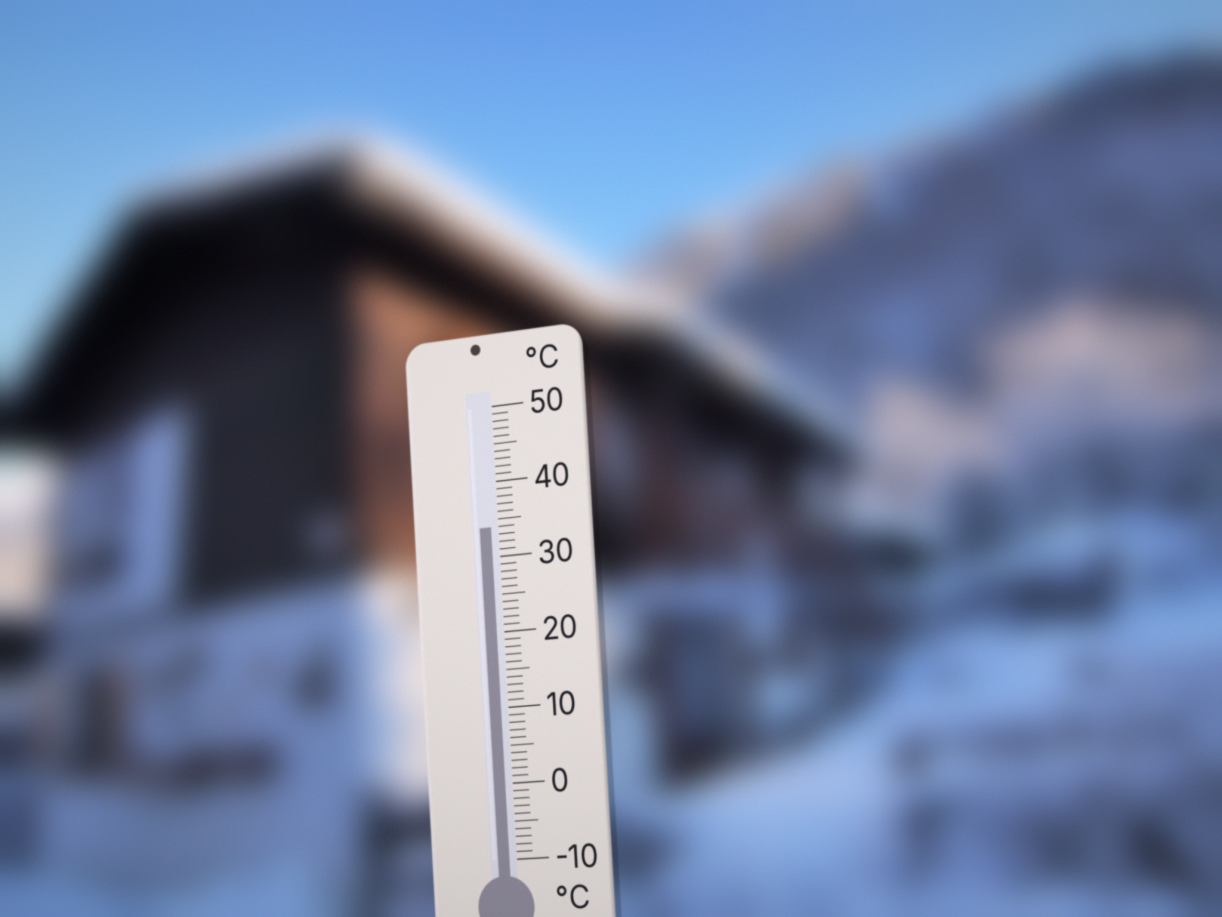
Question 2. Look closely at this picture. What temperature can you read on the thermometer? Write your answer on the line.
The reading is 34 °C
